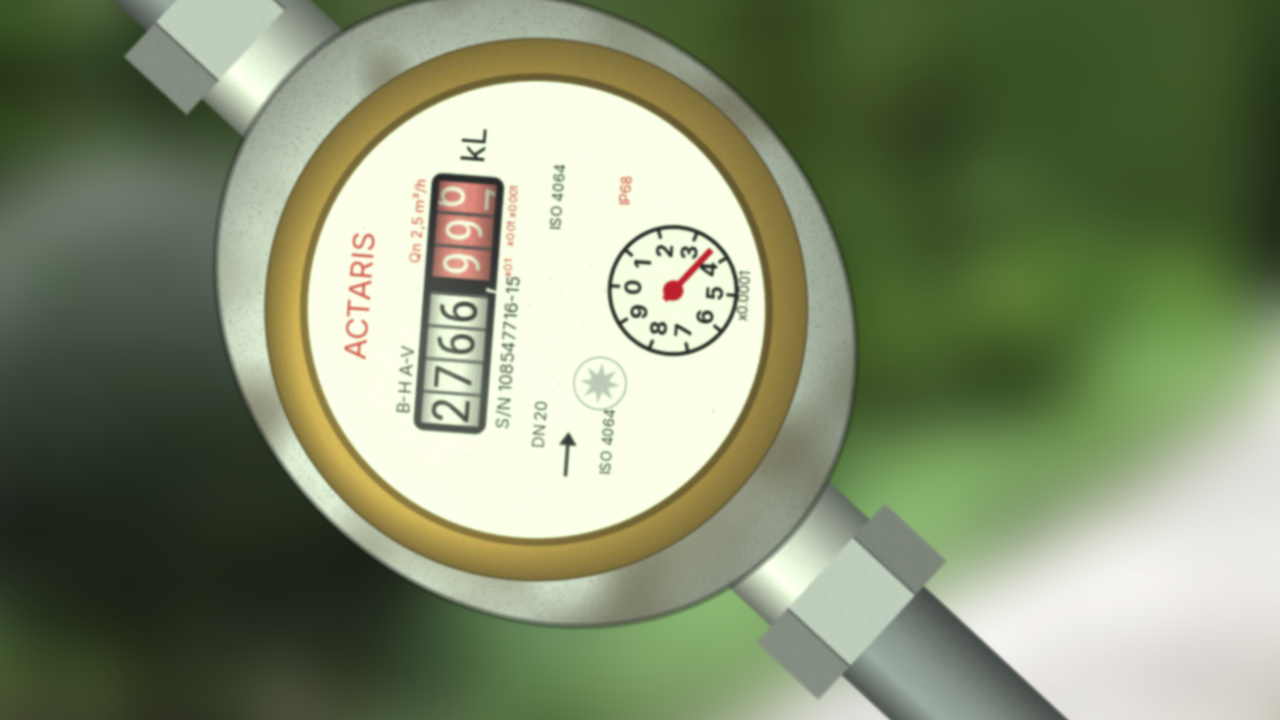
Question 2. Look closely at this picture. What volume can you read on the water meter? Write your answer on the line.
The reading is 2766.9963 kL
